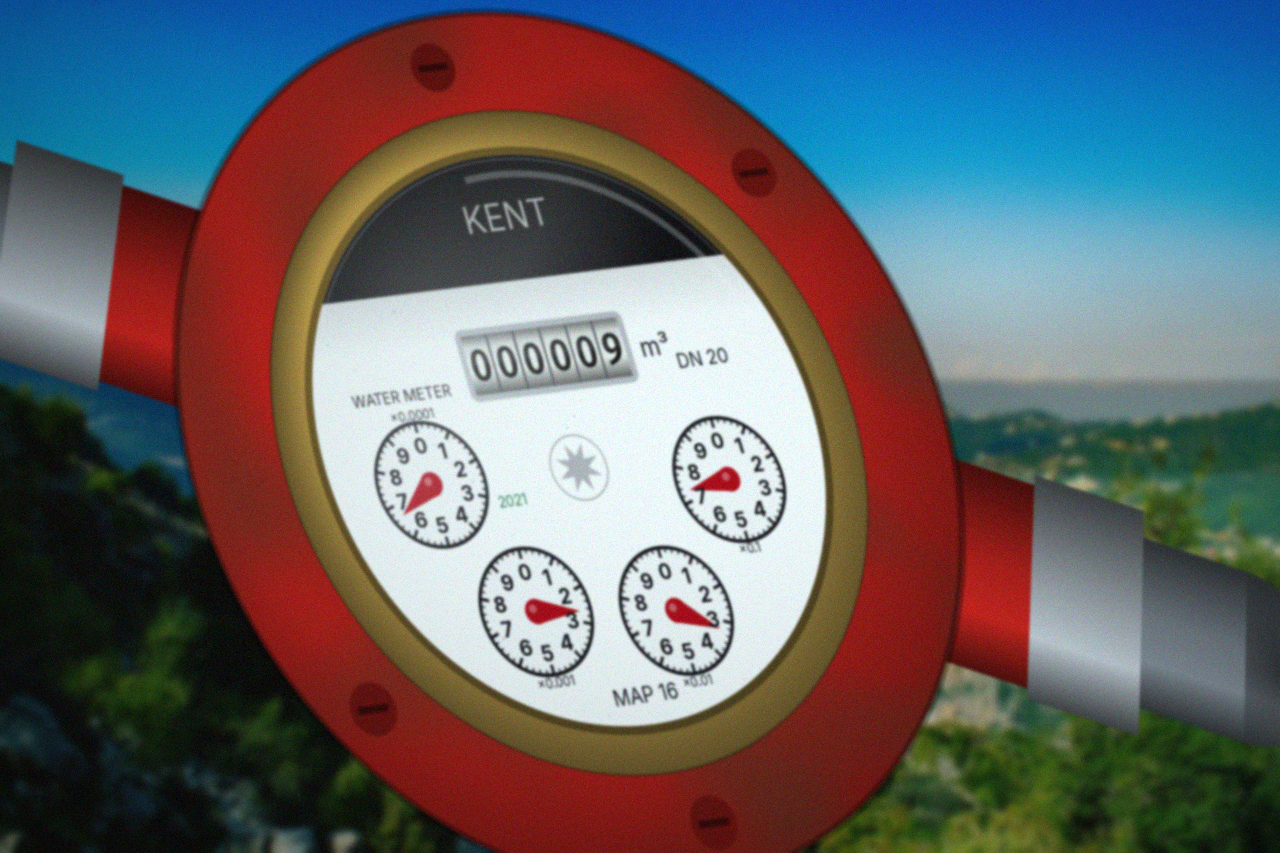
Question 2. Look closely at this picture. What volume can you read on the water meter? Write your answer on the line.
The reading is 9.7326 m³
